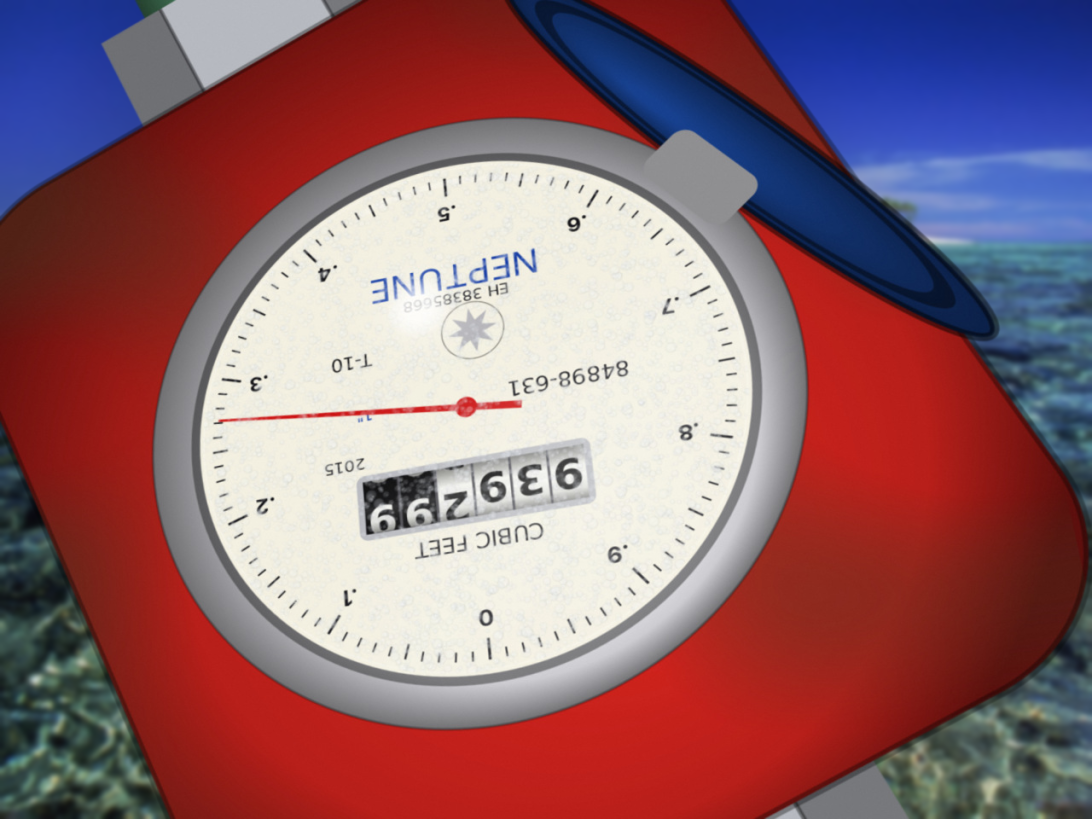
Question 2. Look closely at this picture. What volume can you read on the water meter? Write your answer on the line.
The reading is 939299.27 ft³
